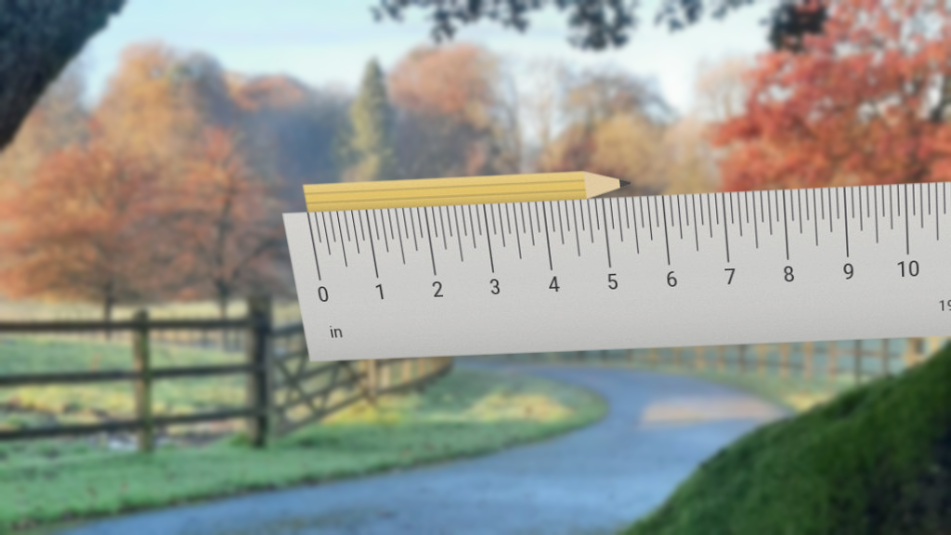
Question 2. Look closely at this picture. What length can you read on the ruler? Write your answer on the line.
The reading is 5.5 in
